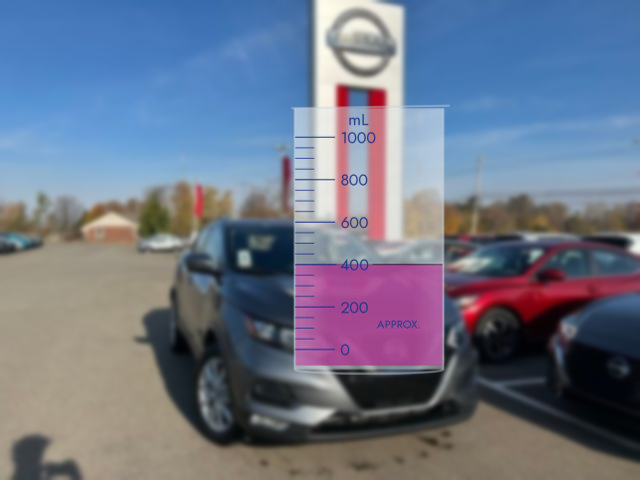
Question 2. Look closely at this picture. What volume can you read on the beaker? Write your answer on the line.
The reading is 400 mL
